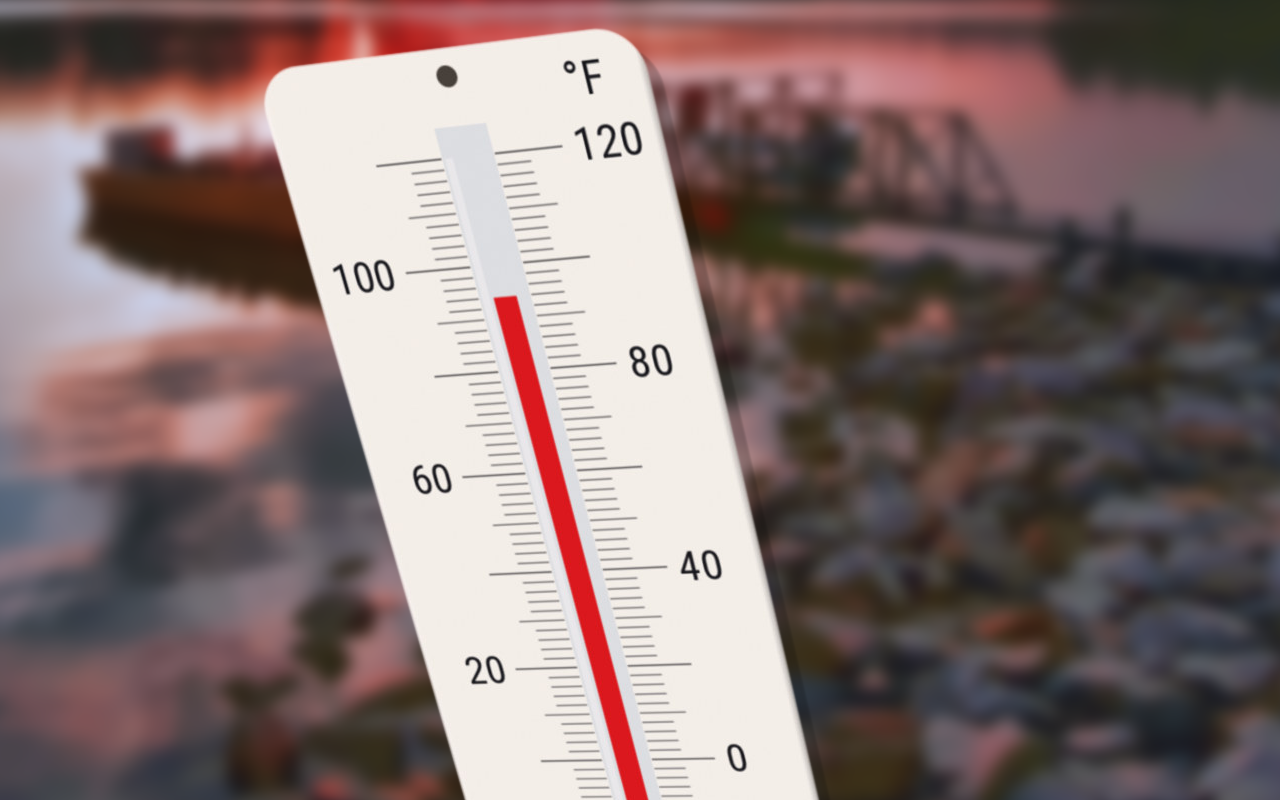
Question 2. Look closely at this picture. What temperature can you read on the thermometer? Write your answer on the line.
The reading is 94 °F
